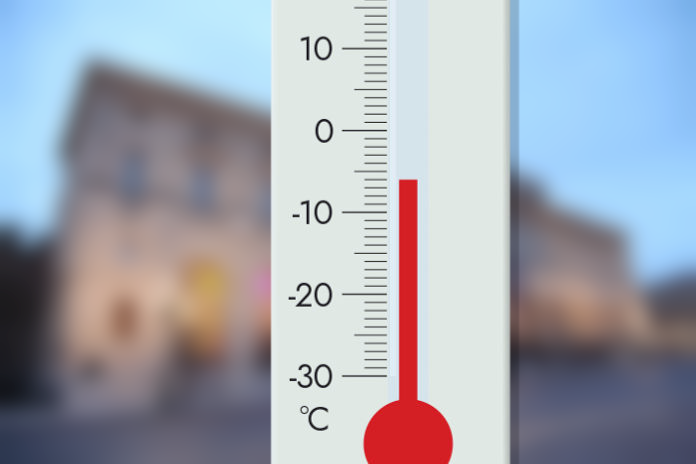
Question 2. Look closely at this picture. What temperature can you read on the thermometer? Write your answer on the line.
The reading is -6 °C
